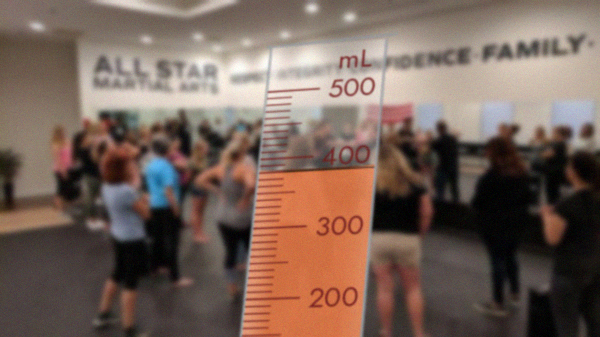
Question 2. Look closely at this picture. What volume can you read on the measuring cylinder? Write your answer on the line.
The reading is 380 mL
